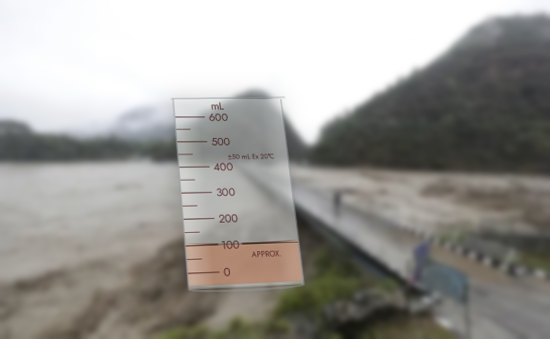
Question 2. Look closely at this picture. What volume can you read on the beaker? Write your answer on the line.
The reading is 100 mL
